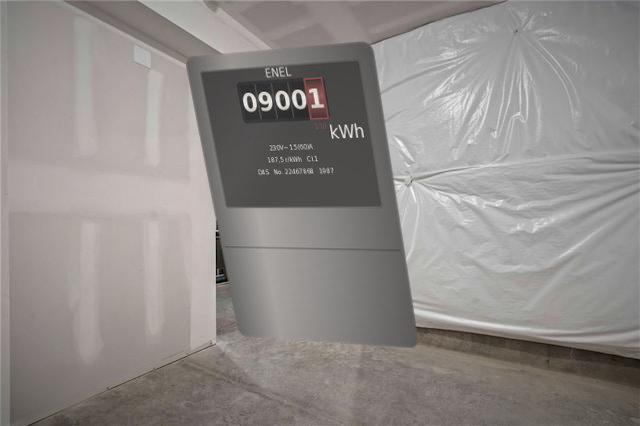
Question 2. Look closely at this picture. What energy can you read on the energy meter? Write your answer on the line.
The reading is 900.1 kWh
